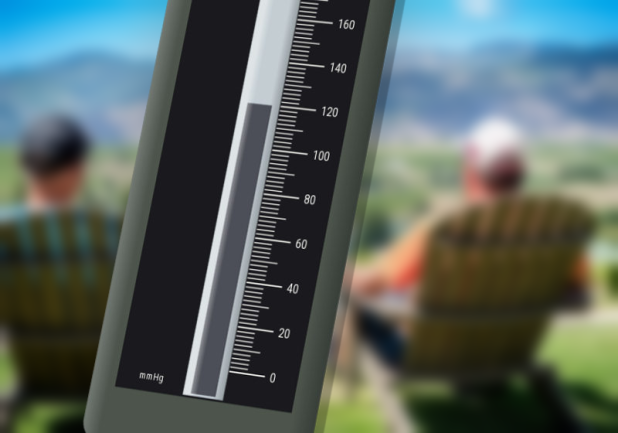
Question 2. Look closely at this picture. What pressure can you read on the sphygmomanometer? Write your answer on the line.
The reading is 120 mmHg
